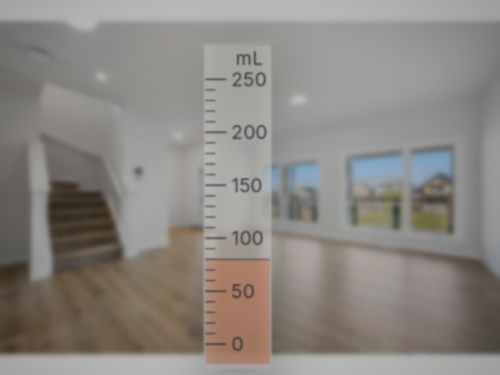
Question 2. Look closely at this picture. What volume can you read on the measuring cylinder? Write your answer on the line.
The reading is 80 mL
